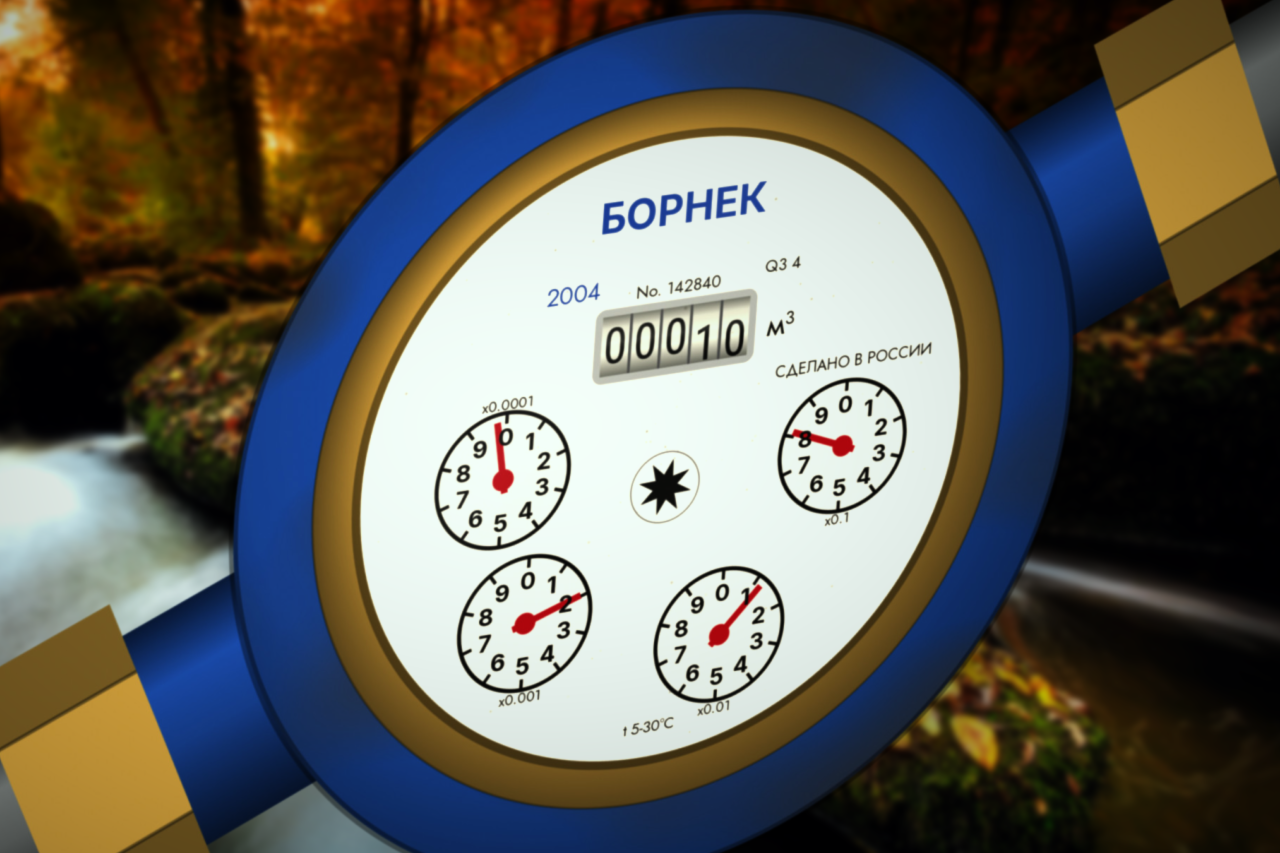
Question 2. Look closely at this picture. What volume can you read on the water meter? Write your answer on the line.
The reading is 9.8119 m³
